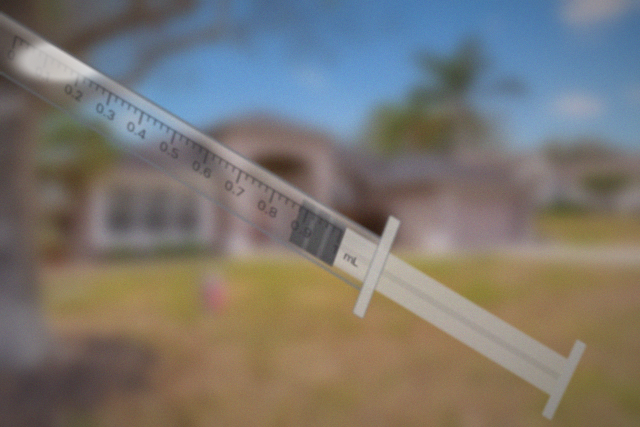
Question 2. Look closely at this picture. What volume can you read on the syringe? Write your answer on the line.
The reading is 0.88 mL
